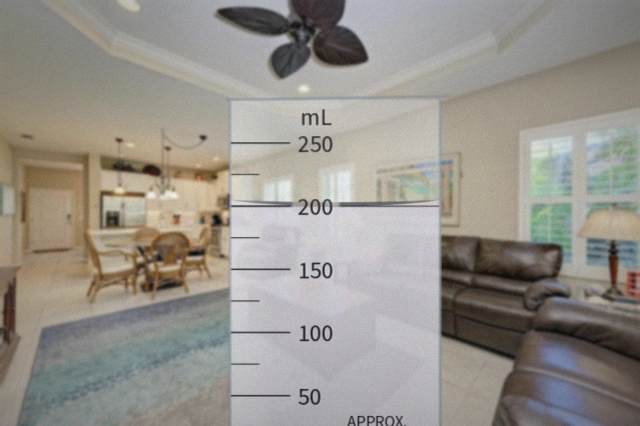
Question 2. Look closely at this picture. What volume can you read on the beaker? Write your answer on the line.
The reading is 200 mL
